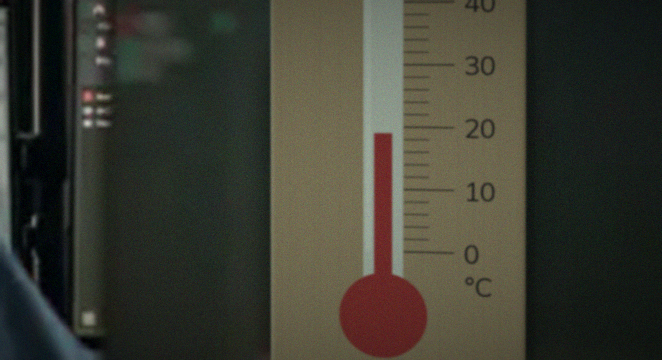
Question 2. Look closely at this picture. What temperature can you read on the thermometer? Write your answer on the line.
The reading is 19 °C
